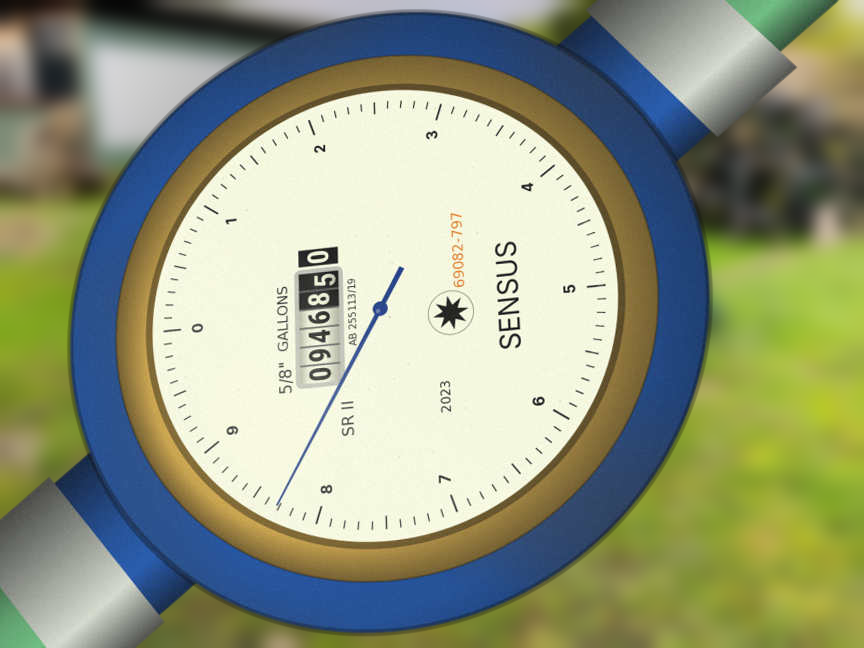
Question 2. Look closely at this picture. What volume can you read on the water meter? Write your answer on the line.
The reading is 946848.3 gal
